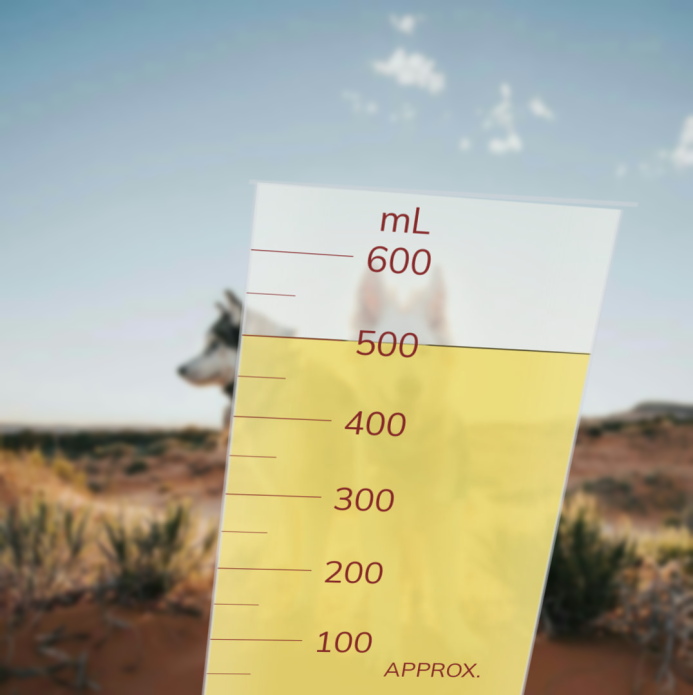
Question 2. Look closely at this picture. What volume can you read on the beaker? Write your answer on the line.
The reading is 500 mL
